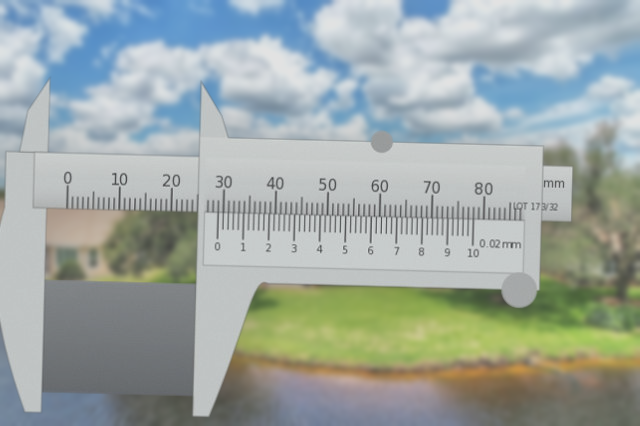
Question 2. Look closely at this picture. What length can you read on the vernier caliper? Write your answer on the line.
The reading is 29.0 mm
